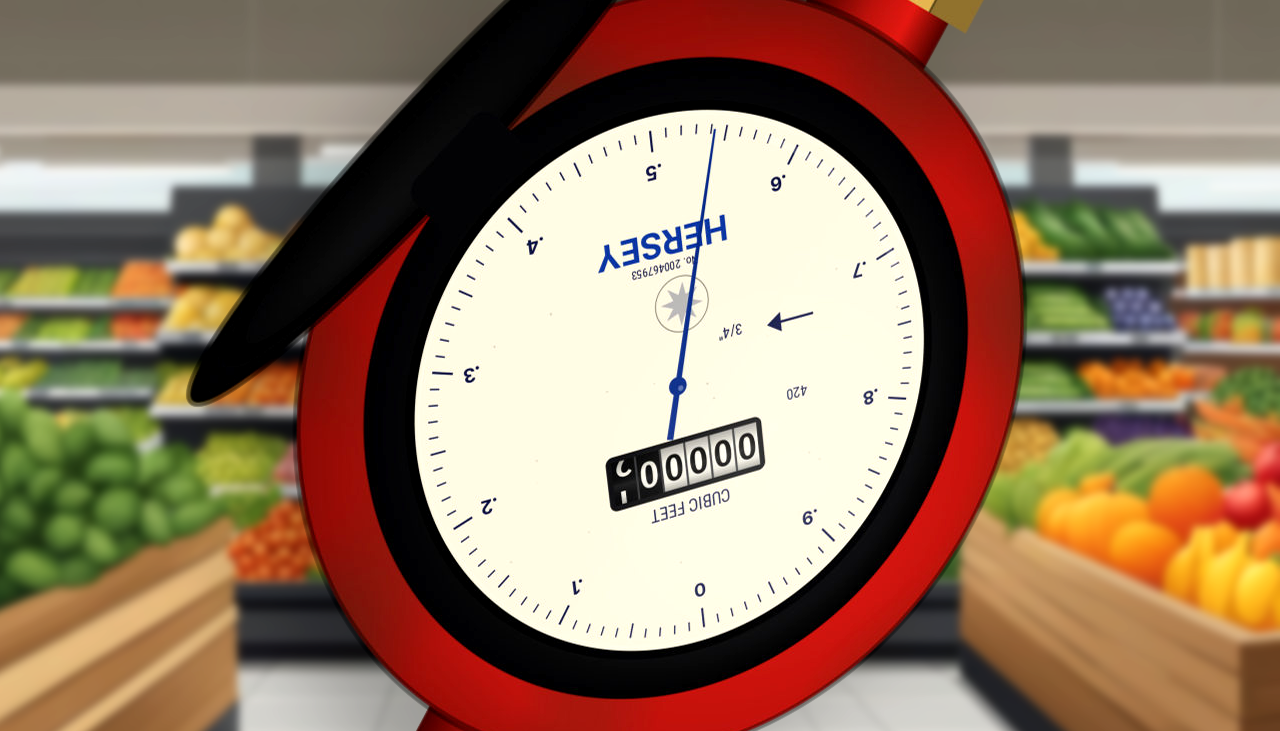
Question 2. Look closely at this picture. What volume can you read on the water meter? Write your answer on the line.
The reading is 1.54 ft³
